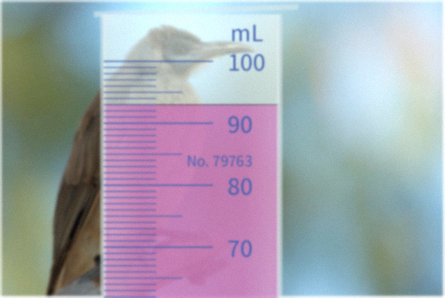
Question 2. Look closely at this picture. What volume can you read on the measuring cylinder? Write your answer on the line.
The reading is 93 mL
